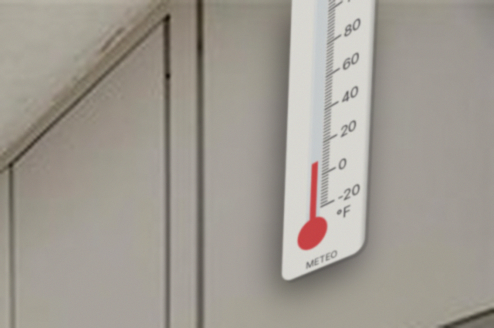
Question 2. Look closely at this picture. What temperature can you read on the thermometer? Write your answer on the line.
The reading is 10 °F
